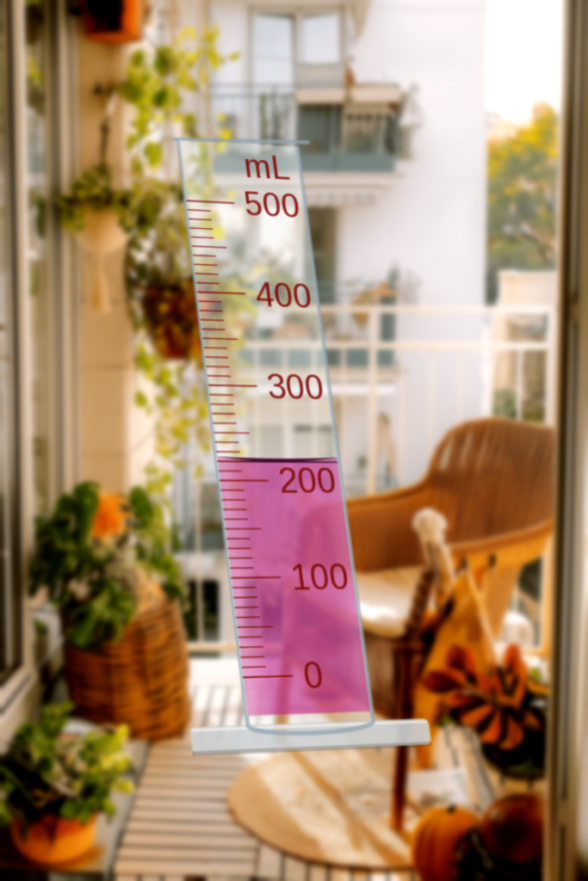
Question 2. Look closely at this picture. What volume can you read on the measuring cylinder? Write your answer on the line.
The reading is 220 mL
